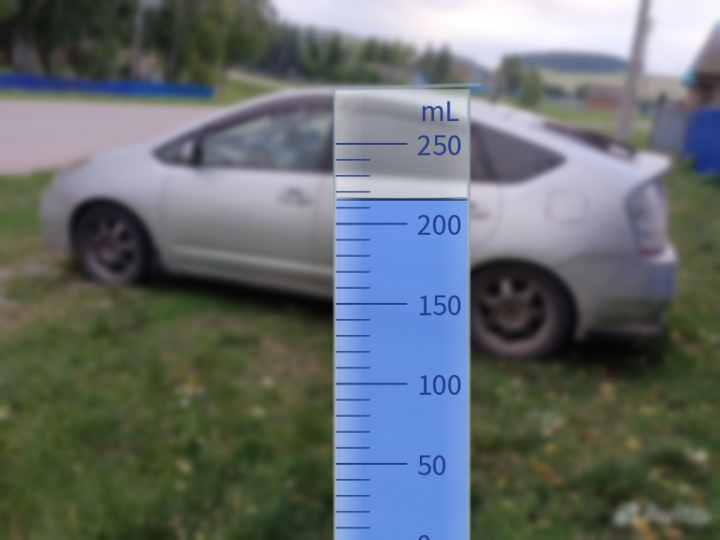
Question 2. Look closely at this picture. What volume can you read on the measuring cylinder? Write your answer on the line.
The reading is 215 mL
